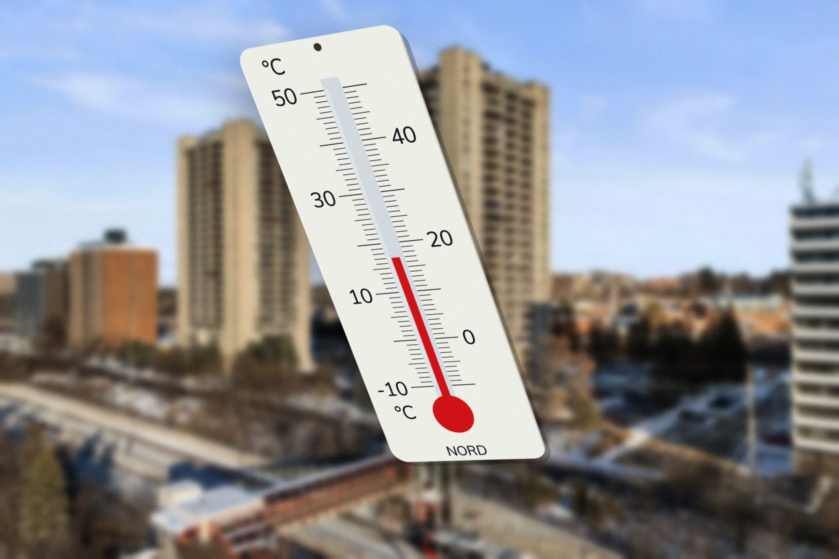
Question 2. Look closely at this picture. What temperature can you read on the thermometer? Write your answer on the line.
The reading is 17 °C
